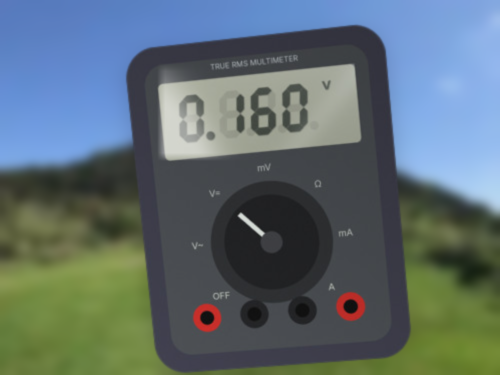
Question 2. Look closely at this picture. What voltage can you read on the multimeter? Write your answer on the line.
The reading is 0.160 V
